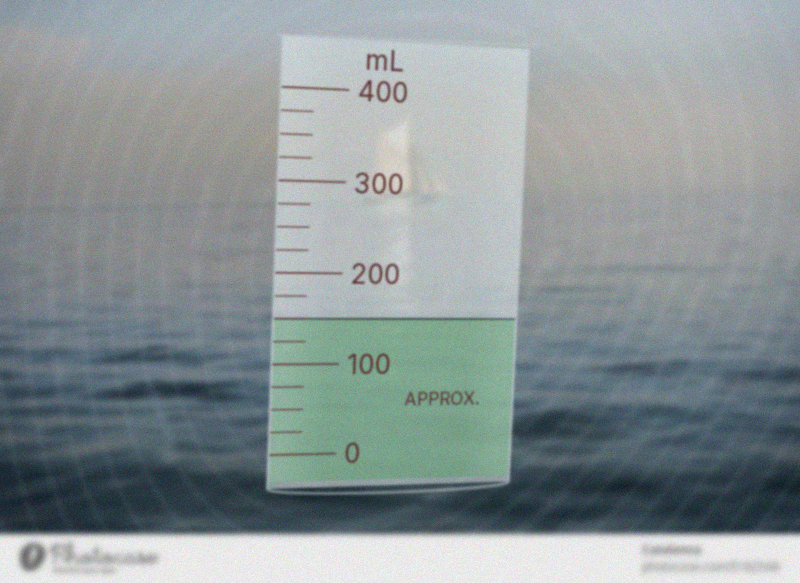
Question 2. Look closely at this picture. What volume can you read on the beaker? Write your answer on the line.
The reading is 150 mL
